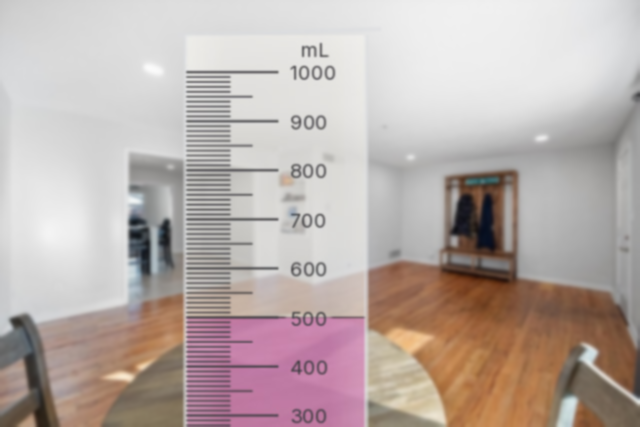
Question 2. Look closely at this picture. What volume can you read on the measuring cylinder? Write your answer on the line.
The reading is 500 mL
